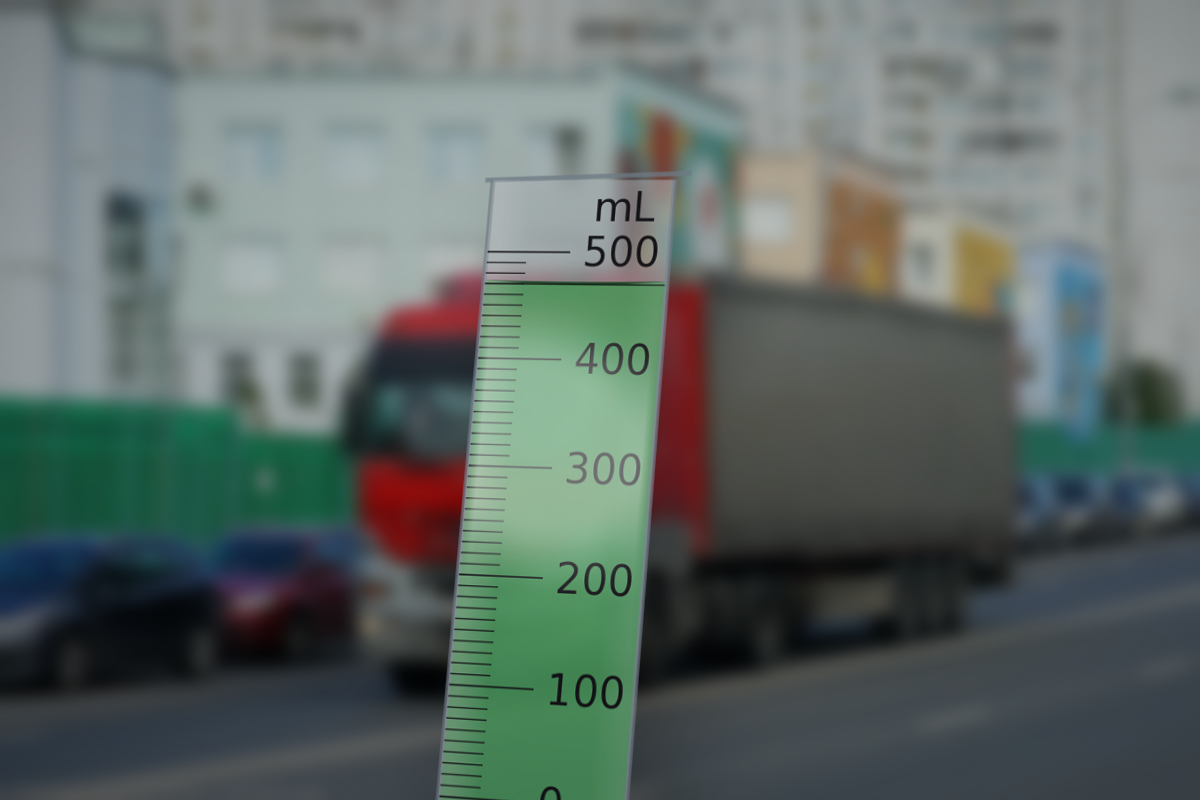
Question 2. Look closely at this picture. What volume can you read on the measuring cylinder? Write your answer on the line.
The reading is 470 mL
